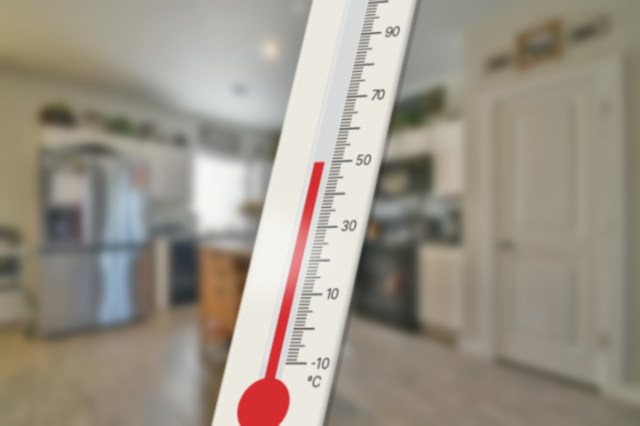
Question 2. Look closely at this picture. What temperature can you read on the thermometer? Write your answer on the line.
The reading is 50 °C
